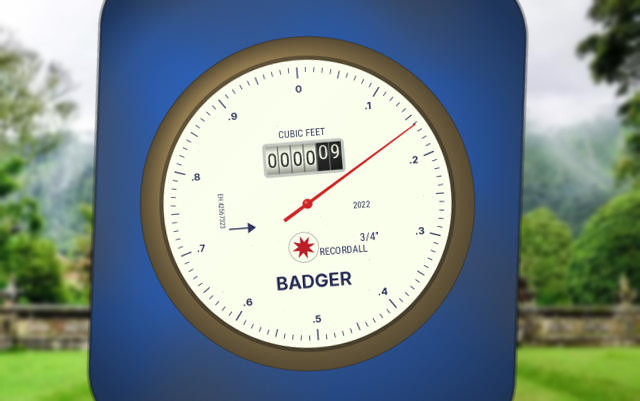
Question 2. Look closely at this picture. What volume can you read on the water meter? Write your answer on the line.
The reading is 9.16 ft³
